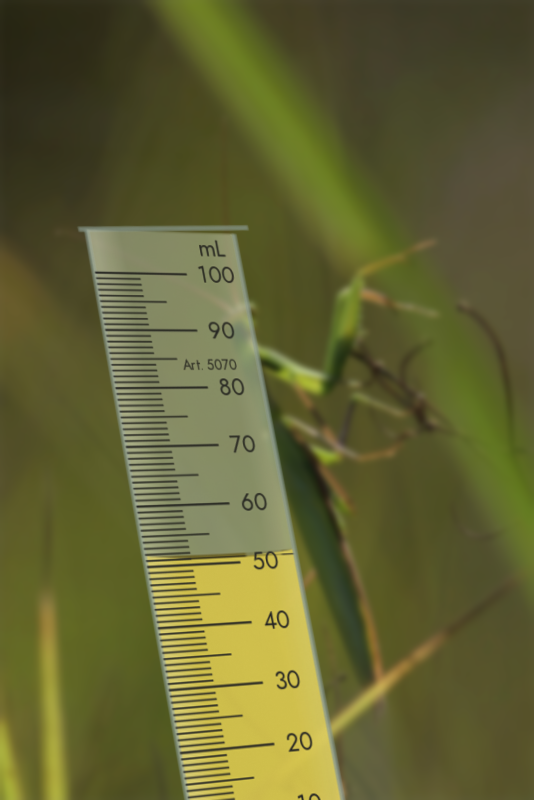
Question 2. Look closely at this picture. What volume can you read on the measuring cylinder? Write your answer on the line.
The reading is 51 mL
